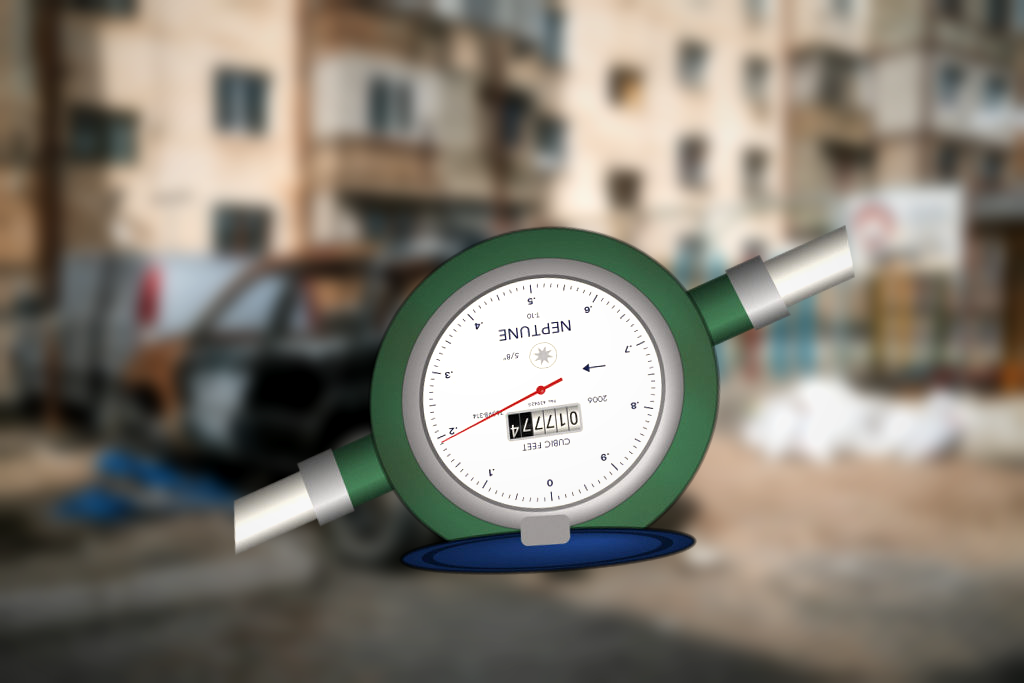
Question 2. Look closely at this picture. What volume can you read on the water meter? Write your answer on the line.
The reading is 17774.19 ft³
